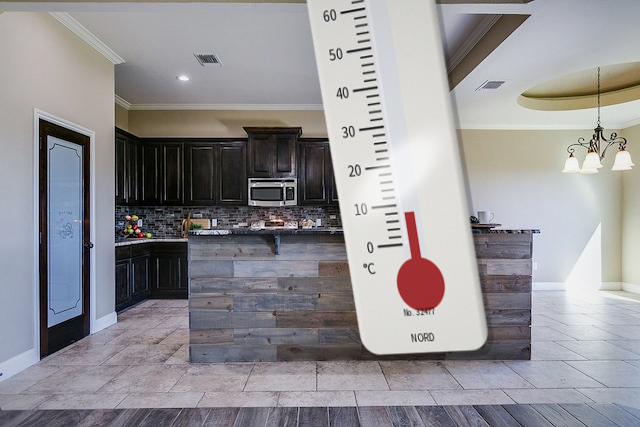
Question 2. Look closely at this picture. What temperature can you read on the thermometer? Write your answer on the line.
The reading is 8 °C
